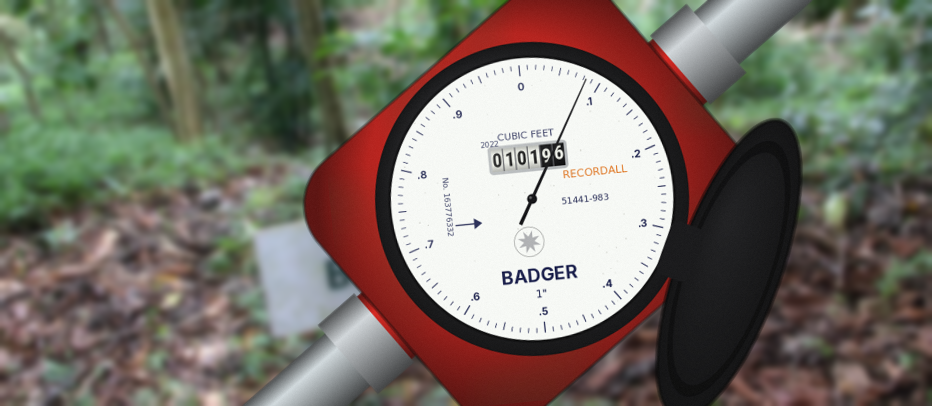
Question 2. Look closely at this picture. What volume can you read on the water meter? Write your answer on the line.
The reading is 10196.08 ft³
